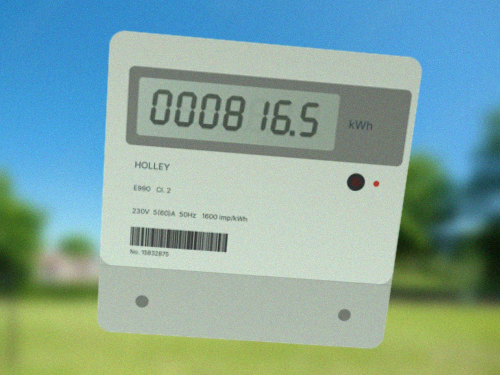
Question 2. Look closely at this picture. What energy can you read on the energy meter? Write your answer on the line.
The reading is 816.5 kWh
